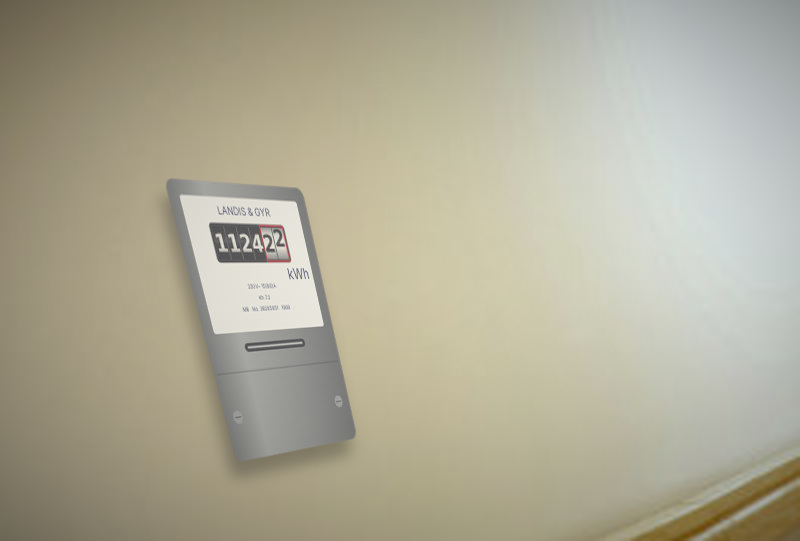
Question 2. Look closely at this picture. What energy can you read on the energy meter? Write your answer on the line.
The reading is 1124.22 kWh
